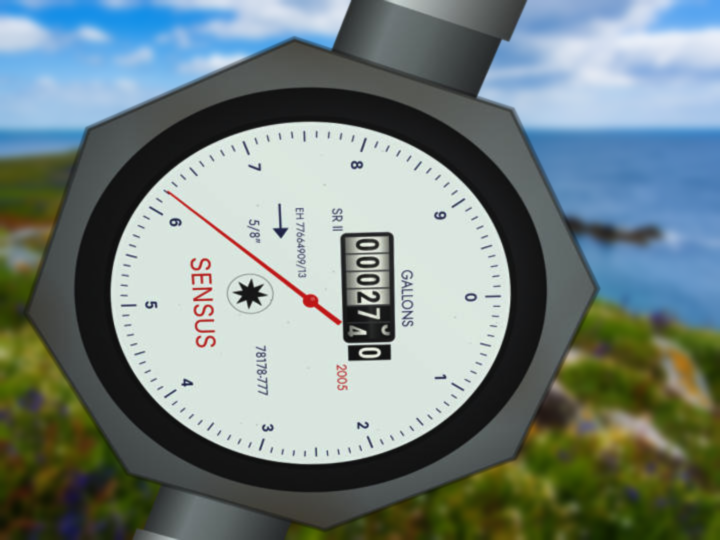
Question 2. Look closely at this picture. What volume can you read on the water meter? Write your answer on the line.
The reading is 2736.2 gal
